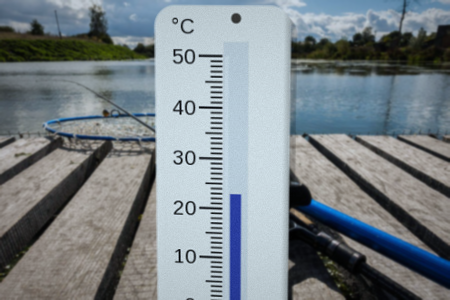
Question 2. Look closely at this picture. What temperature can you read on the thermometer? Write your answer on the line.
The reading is 23 °C
